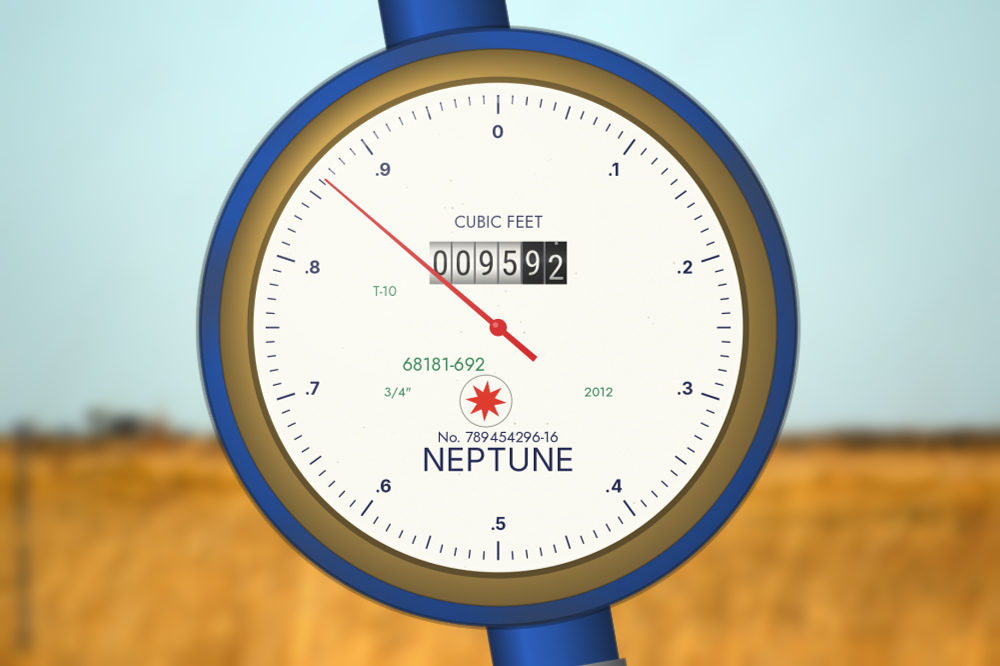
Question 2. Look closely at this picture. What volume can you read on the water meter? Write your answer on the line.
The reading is 9591.86 ft³
